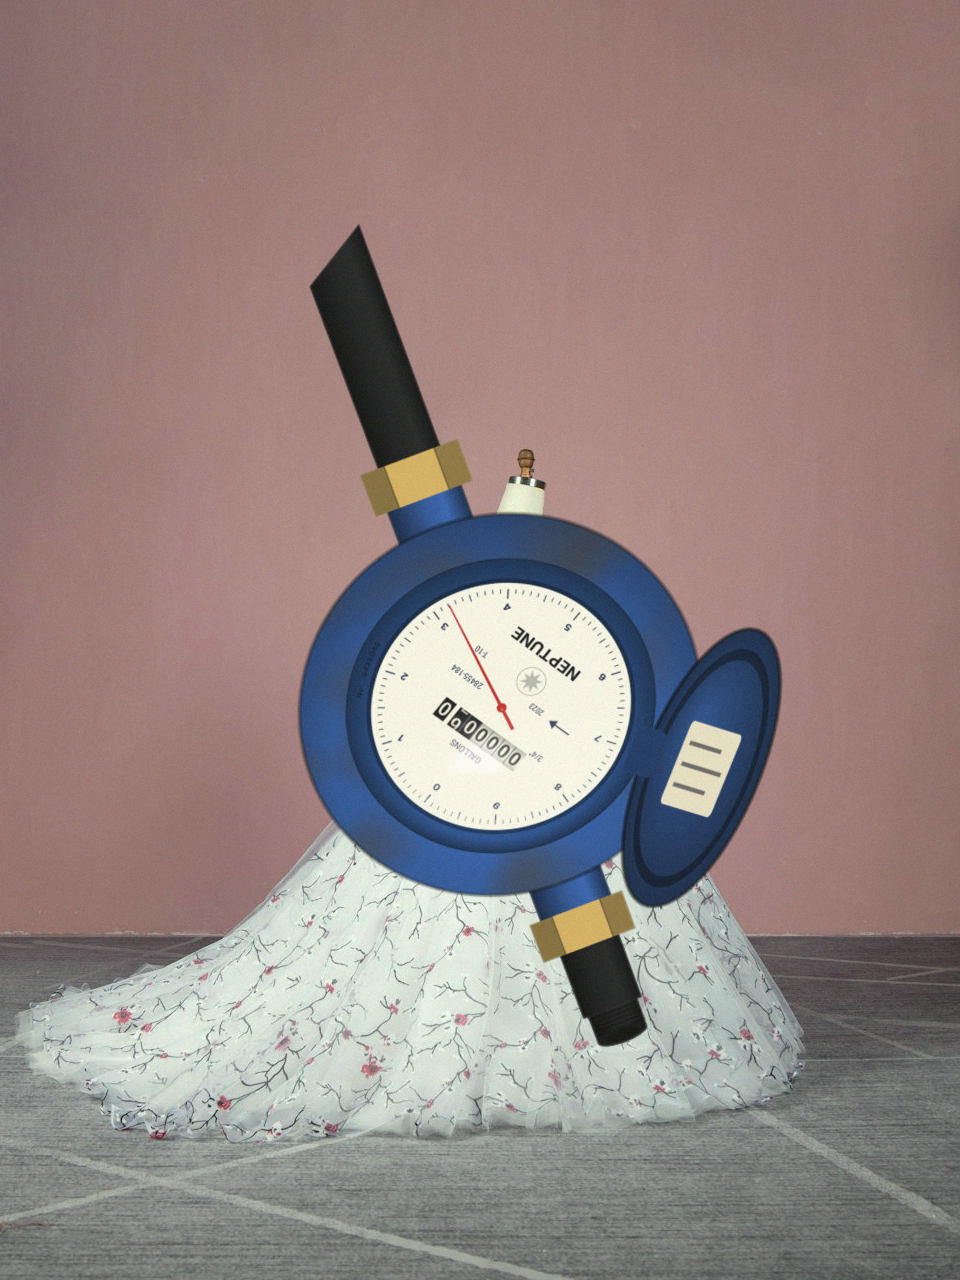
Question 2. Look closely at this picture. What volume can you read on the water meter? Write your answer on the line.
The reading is 63.2 gal
